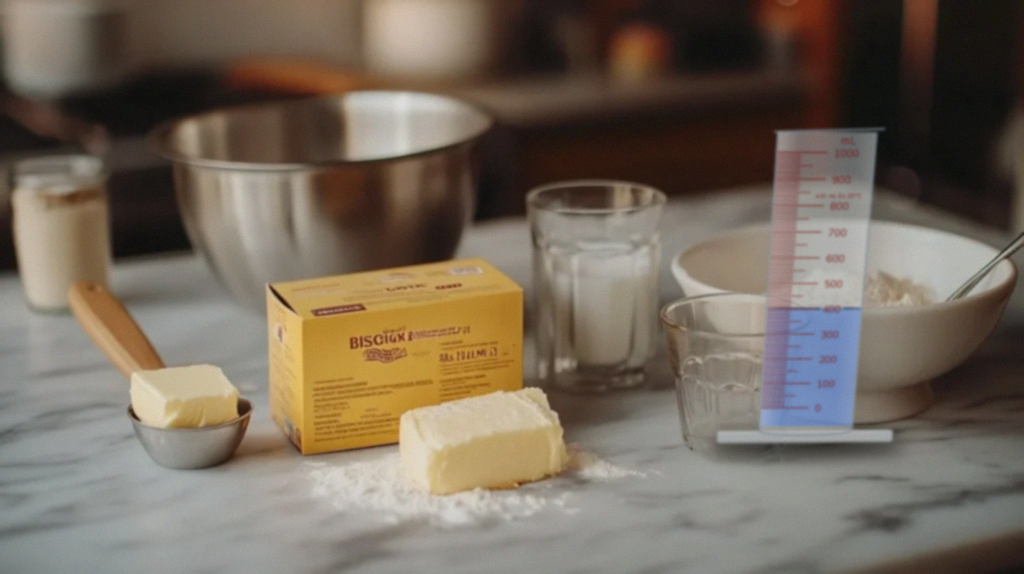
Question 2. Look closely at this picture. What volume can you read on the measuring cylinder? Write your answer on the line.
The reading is 400 mL
